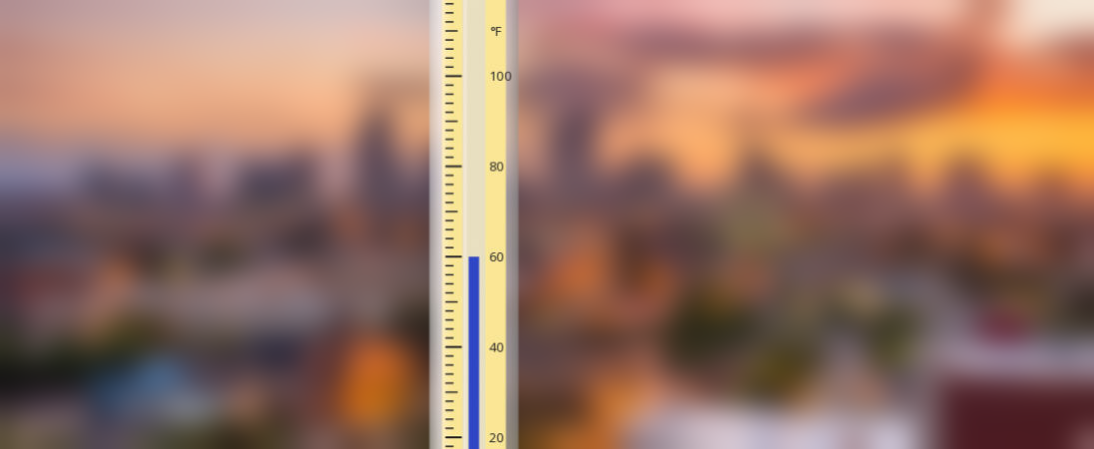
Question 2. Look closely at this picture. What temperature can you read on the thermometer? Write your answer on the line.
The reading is 60 °F
